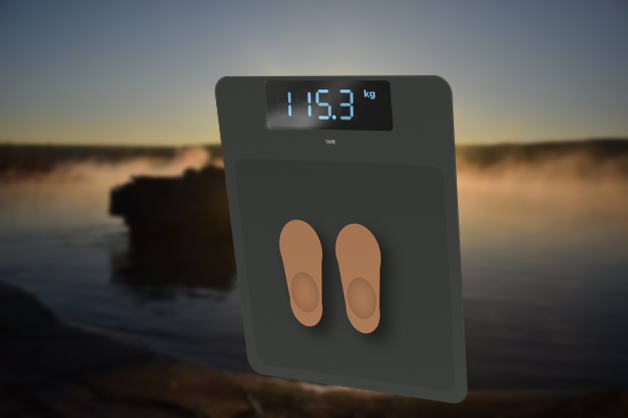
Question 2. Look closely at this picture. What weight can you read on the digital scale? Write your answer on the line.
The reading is 115.3 kg
